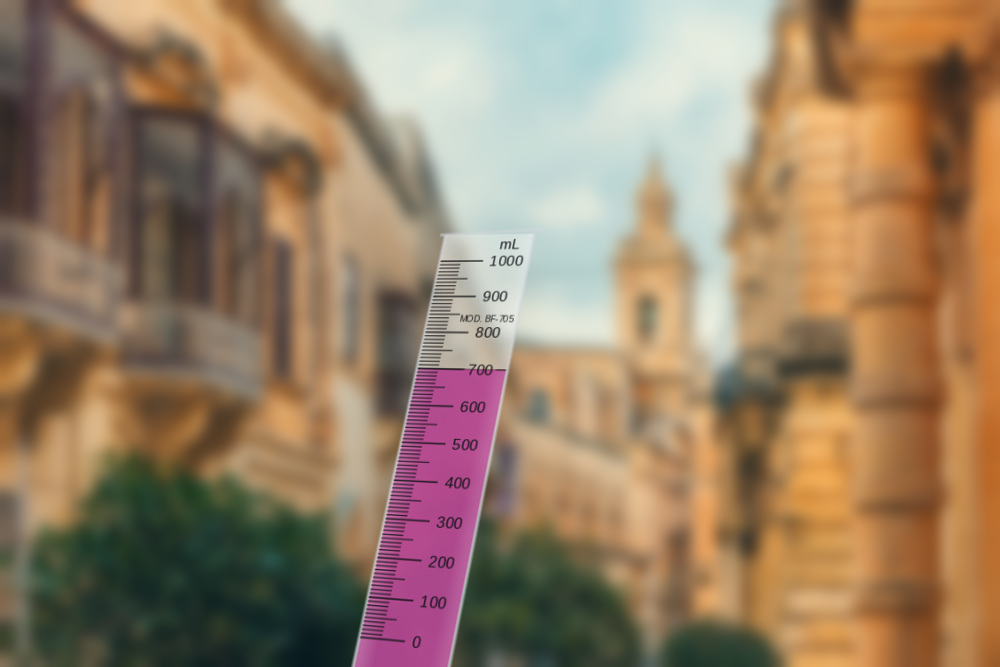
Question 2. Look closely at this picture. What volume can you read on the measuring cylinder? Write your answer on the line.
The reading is 700 mL
